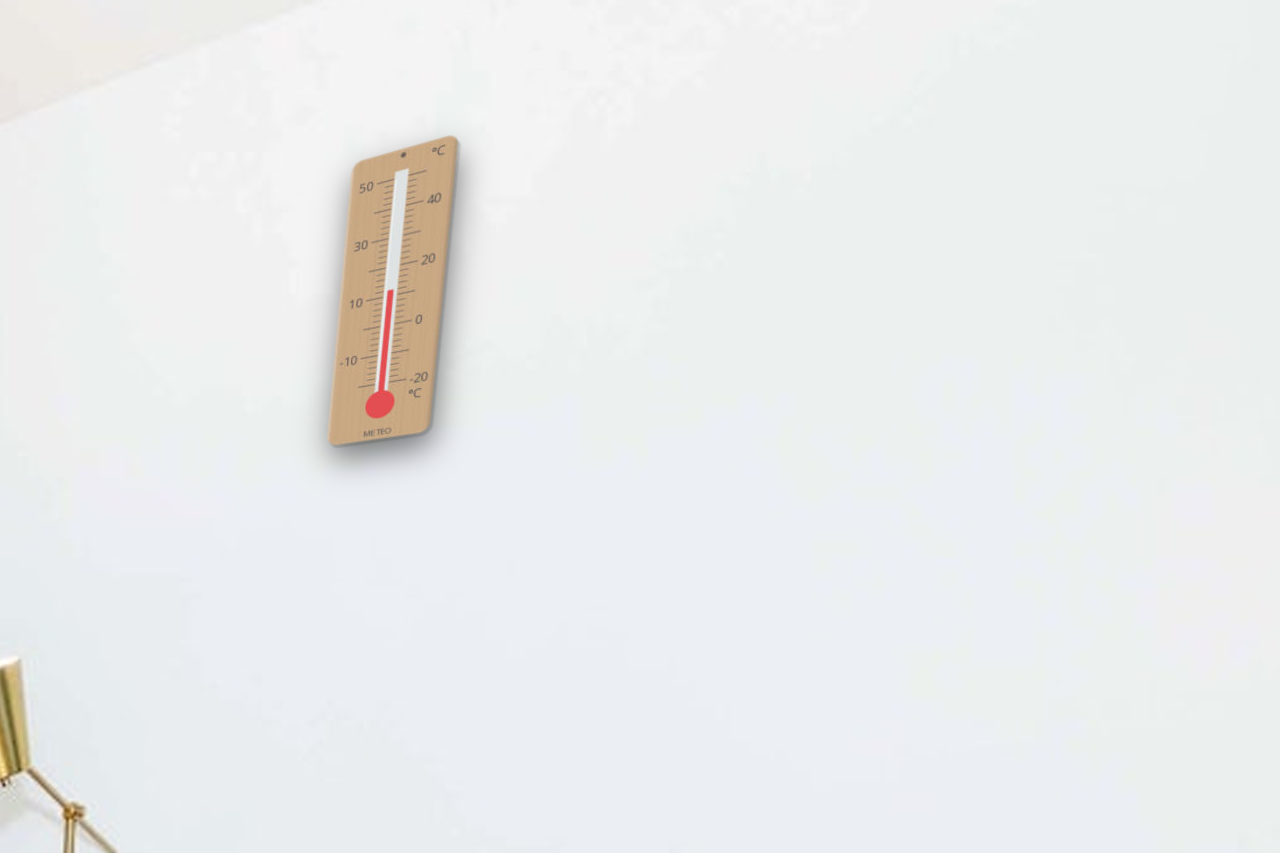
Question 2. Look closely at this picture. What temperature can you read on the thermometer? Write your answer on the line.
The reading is 12 °C
